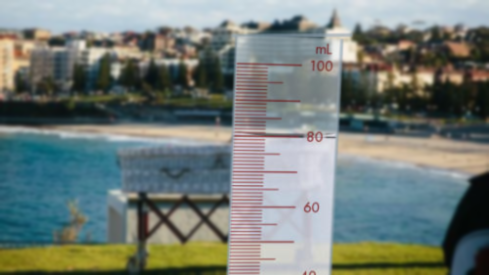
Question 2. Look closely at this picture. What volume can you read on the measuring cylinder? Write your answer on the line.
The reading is 80 mL
